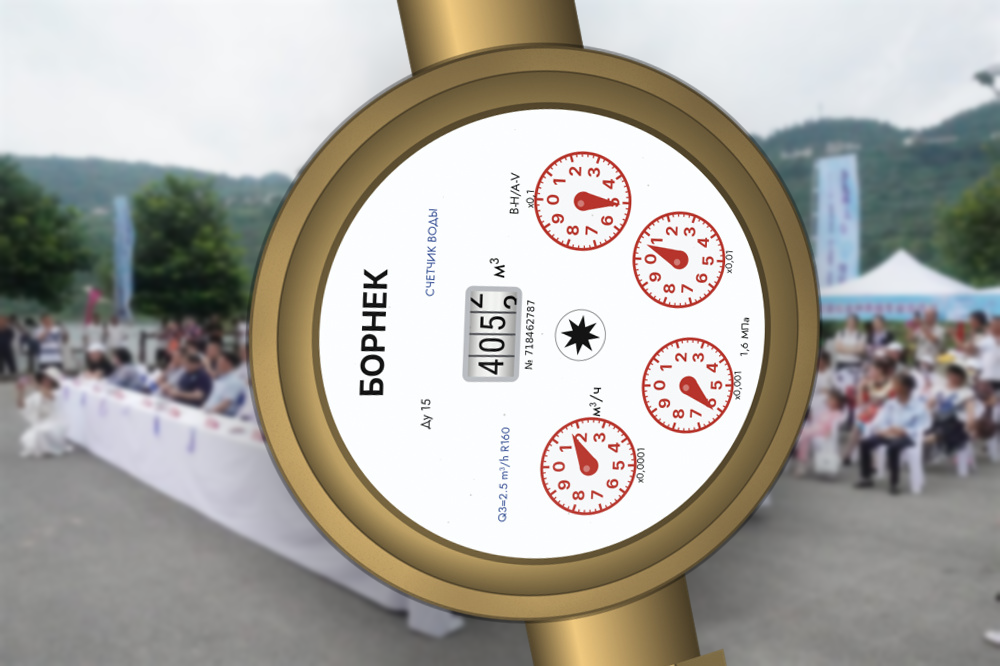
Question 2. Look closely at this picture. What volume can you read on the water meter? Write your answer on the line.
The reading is 4052.5061 m³
